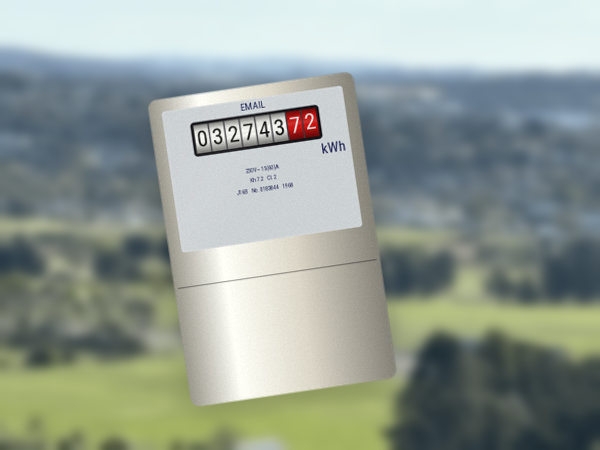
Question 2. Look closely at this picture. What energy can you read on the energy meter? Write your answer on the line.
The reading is 32743.72 kWh
